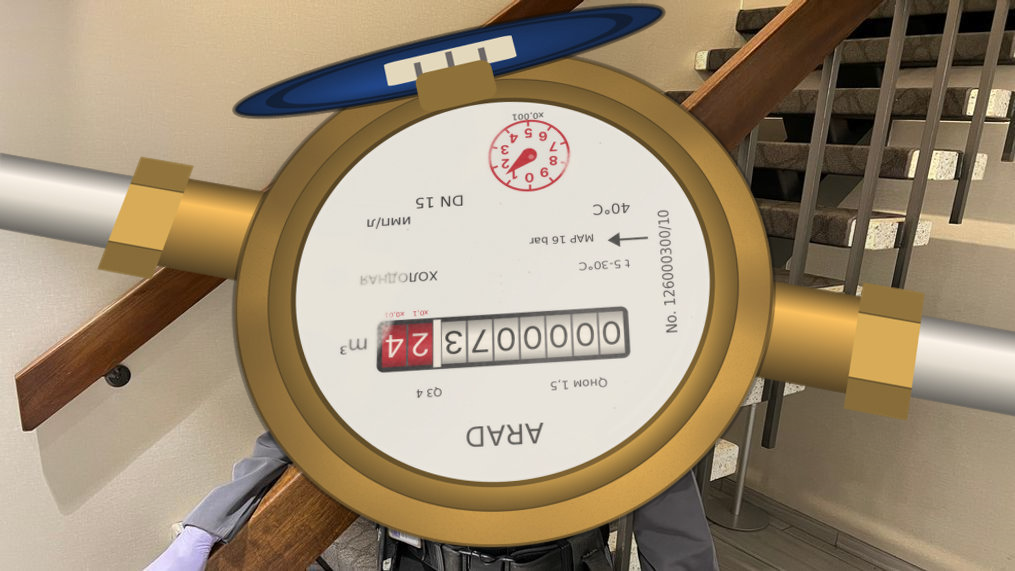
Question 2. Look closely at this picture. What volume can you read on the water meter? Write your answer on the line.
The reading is 73.241 m³
